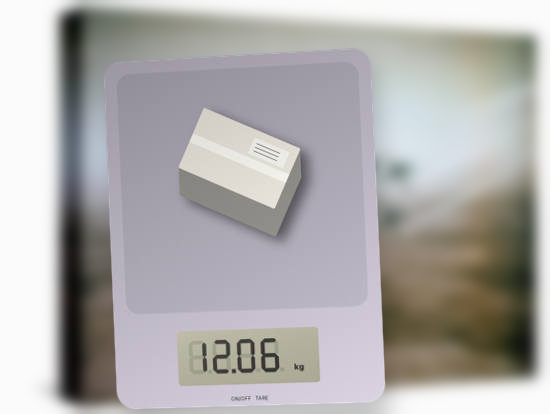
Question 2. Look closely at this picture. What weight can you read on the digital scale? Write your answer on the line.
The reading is 12.06 kg
